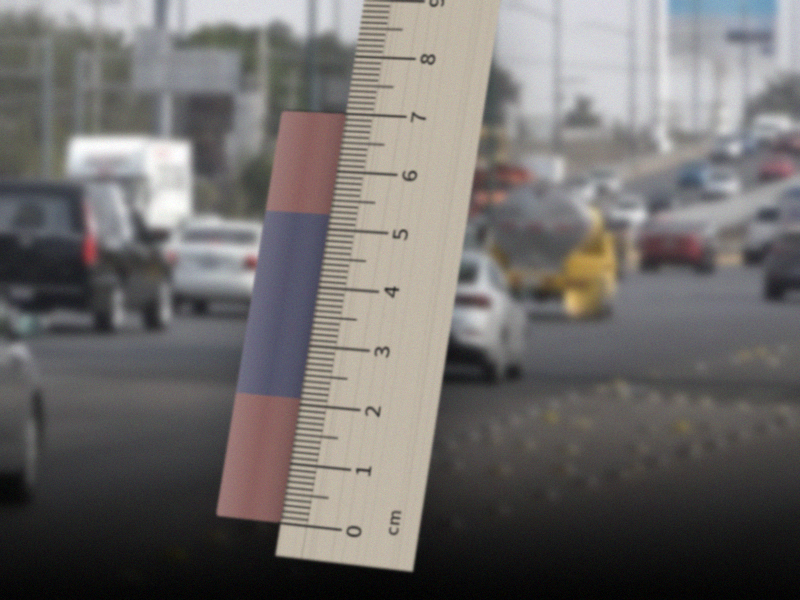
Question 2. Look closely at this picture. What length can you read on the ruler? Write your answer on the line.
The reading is 7 cm
